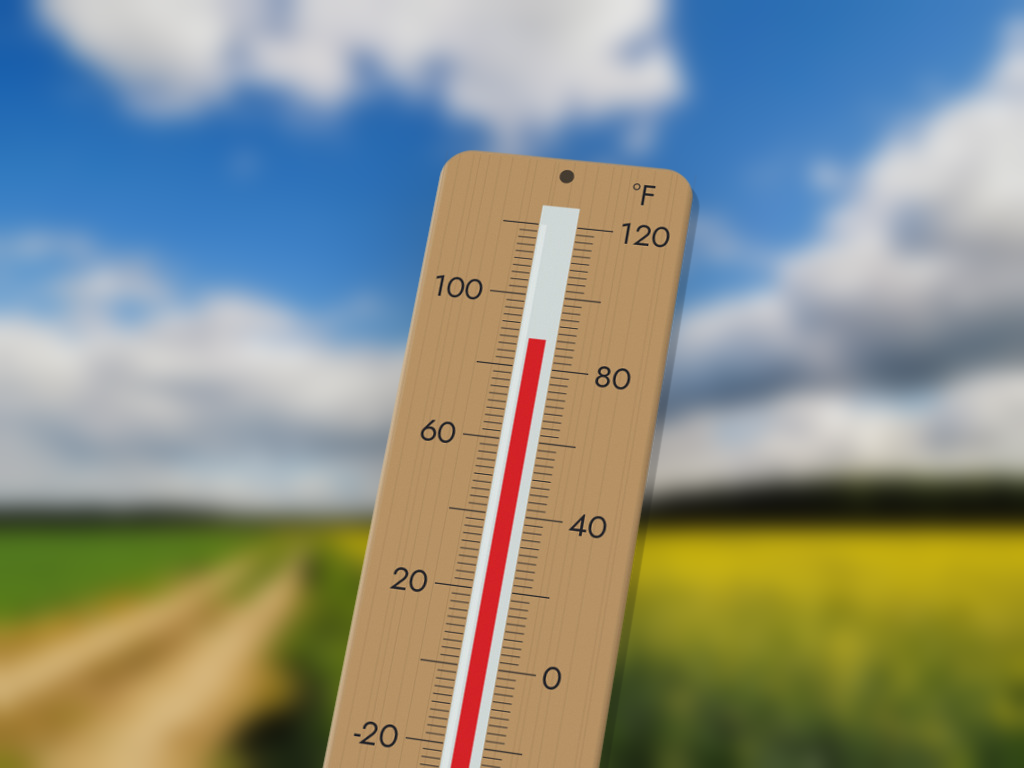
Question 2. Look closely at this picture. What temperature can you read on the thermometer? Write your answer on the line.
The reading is 88 °F
